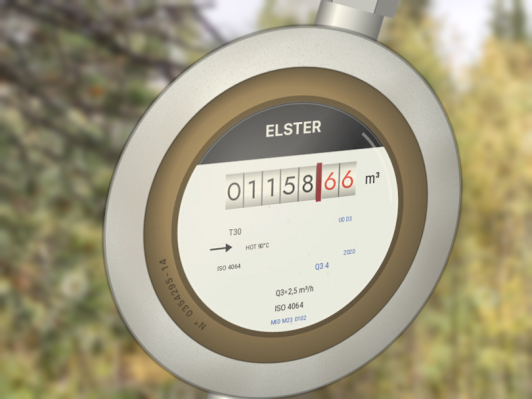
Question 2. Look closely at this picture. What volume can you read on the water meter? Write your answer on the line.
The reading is 1158.66 m³
